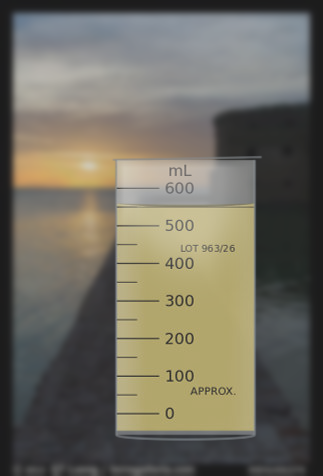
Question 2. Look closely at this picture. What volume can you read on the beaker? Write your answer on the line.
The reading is 550 mL
